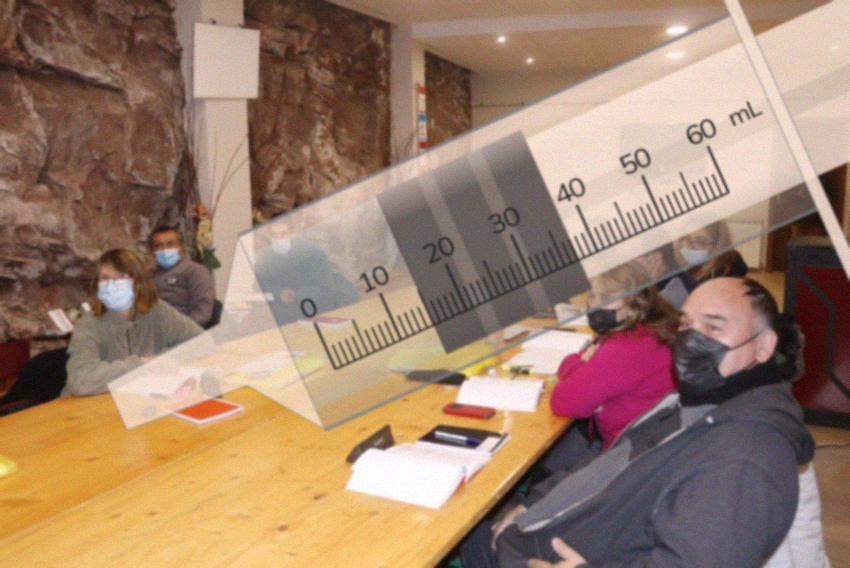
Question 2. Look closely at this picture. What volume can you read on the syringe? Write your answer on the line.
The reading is 15 mL
